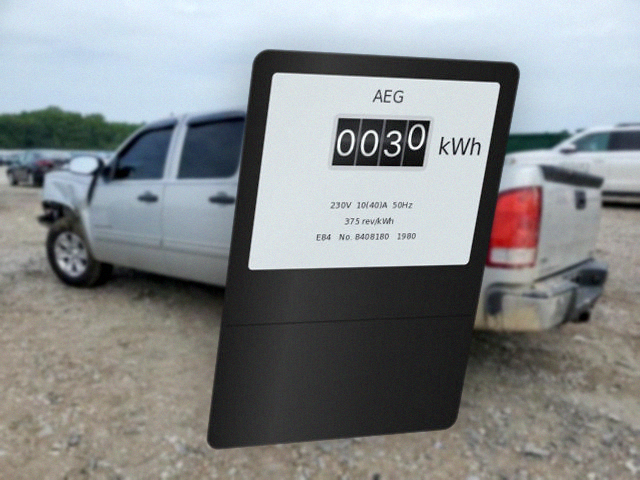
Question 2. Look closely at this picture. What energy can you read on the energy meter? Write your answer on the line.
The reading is 30 kWh
